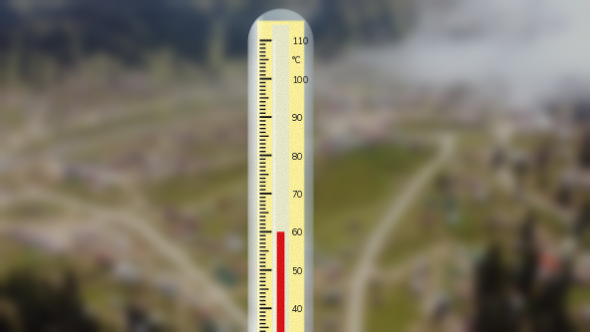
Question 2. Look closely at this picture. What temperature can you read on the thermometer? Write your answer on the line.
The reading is 60 °C
